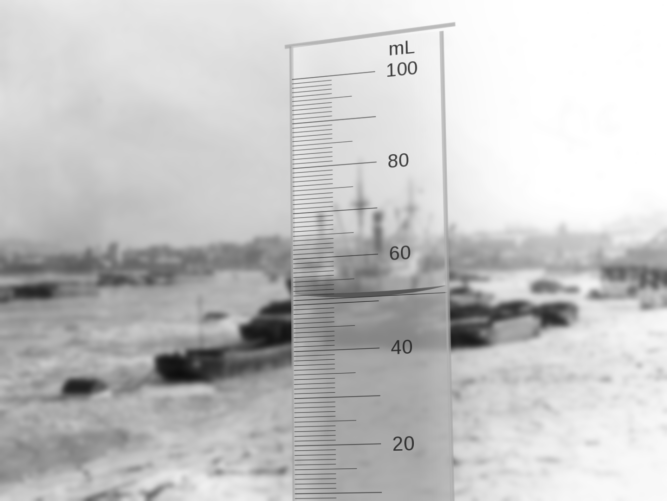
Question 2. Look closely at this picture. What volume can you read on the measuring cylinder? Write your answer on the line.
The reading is 51 mL
